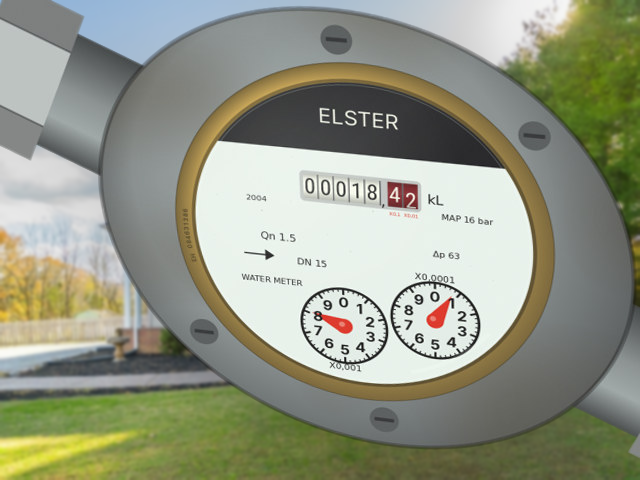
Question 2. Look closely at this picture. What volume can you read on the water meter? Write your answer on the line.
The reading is 18.4180 kL
